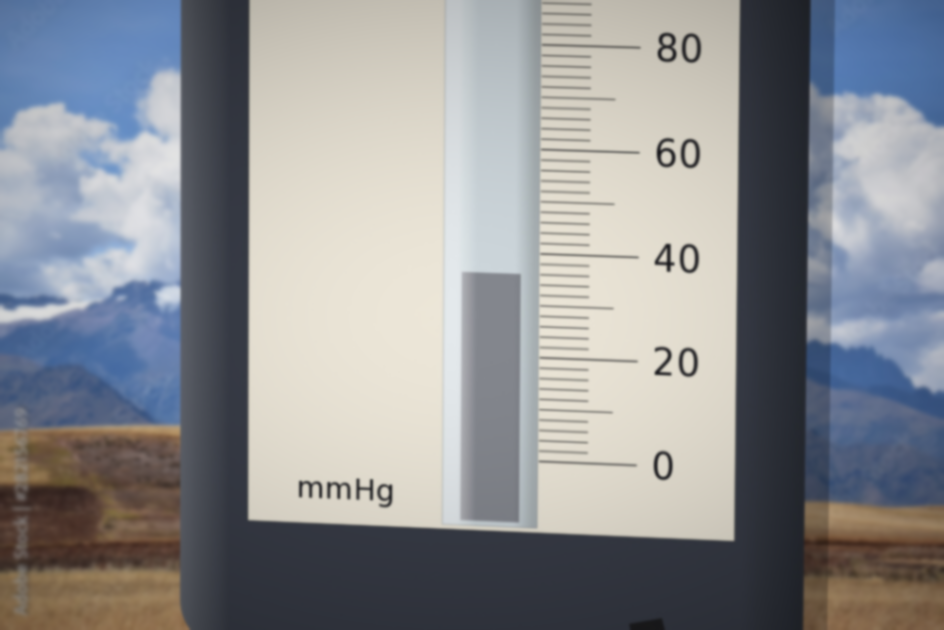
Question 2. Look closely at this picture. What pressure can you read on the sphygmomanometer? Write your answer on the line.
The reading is 36 mmHg
